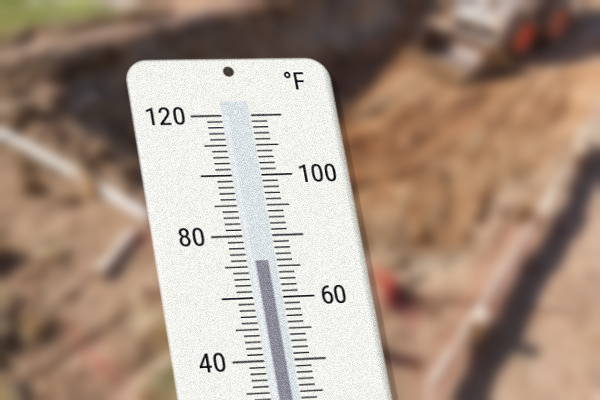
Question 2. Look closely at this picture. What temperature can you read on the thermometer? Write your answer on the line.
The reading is 72 °F
